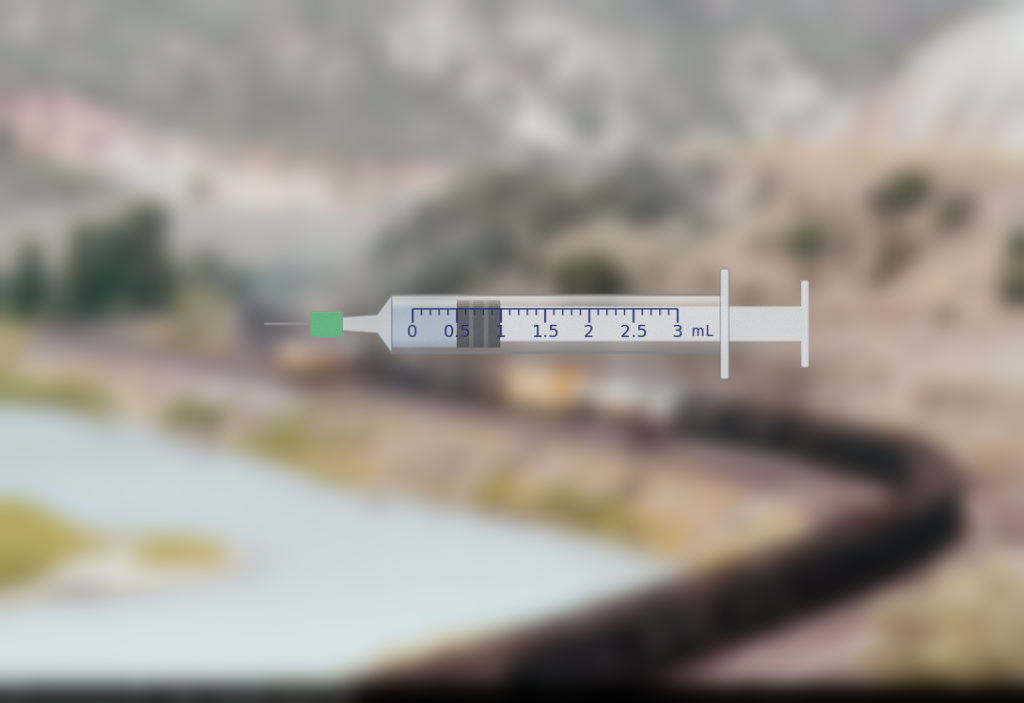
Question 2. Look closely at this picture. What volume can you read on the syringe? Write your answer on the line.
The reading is 0.5 mL
